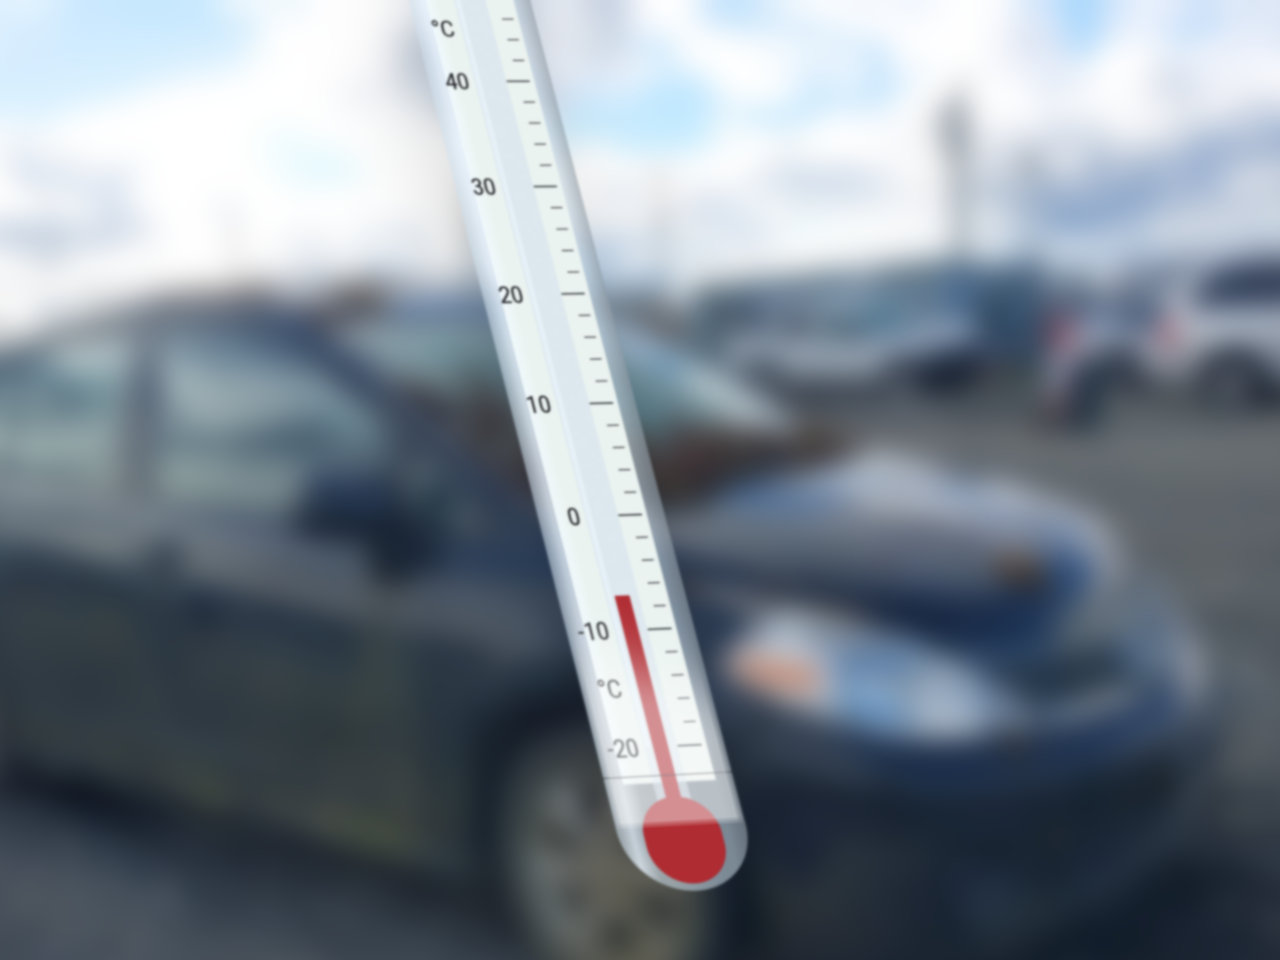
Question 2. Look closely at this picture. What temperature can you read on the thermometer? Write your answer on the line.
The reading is -7 °C
